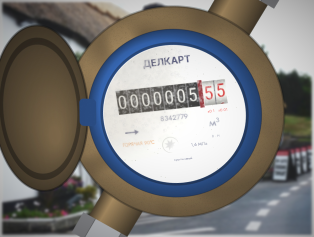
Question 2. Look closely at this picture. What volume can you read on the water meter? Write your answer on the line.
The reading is 5.55 m³
